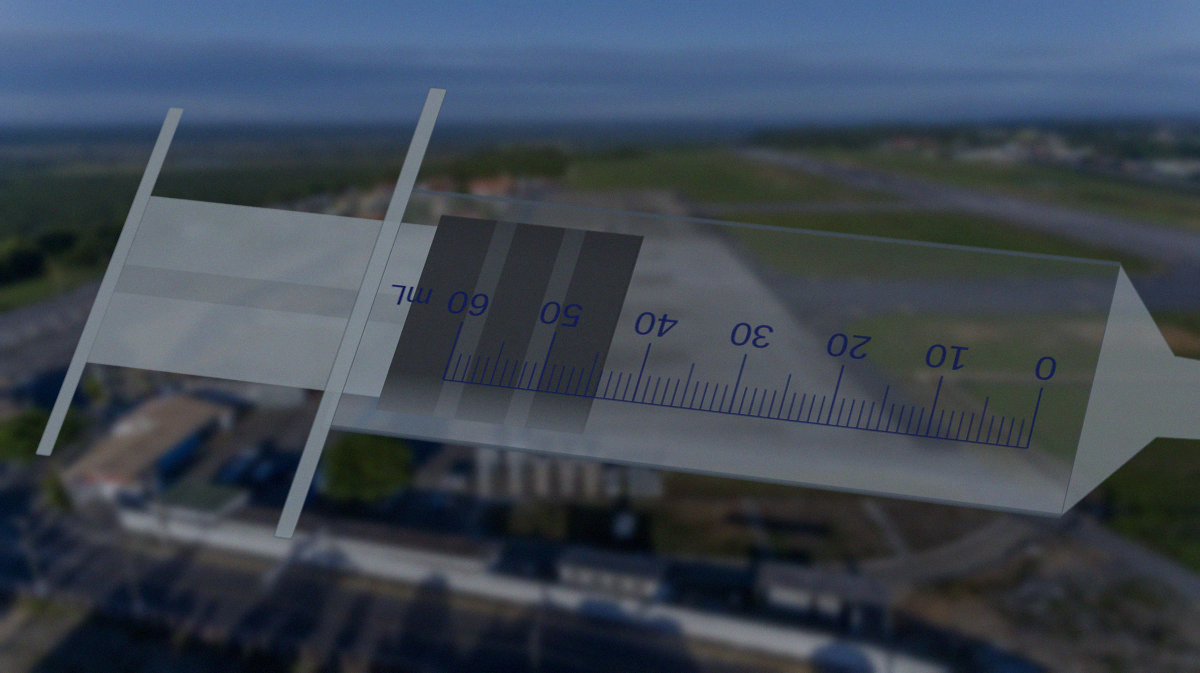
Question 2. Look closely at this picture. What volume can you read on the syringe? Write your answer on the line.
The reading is 44 mL
